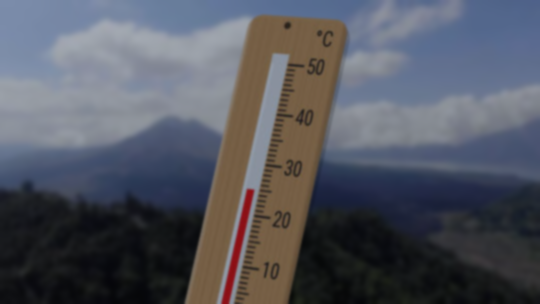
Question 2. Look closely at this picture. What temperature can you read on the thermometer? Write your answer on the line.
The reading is 25 °C
